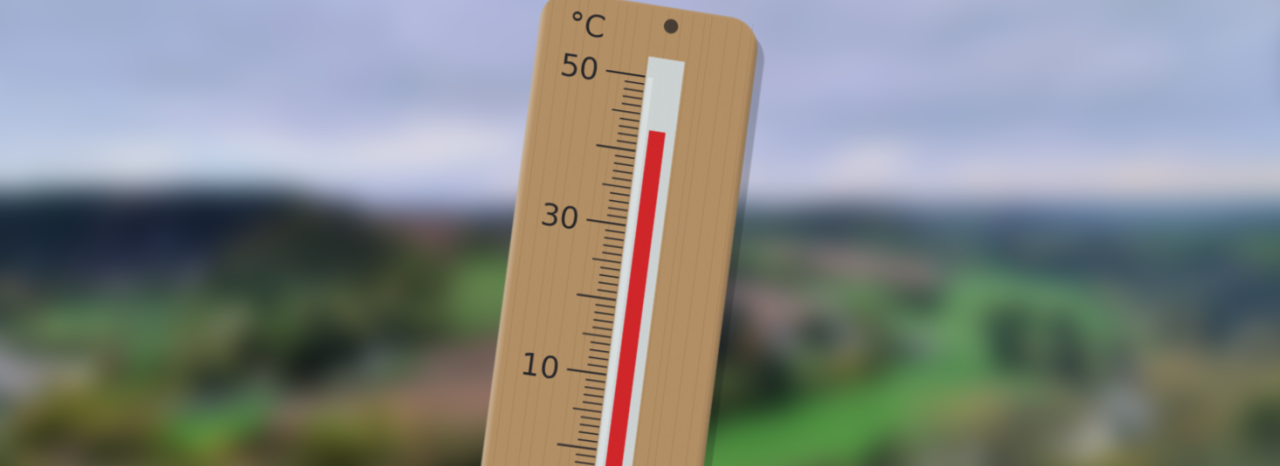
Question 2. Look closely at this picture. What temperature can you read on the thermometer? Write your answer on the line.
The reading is 43 °C
